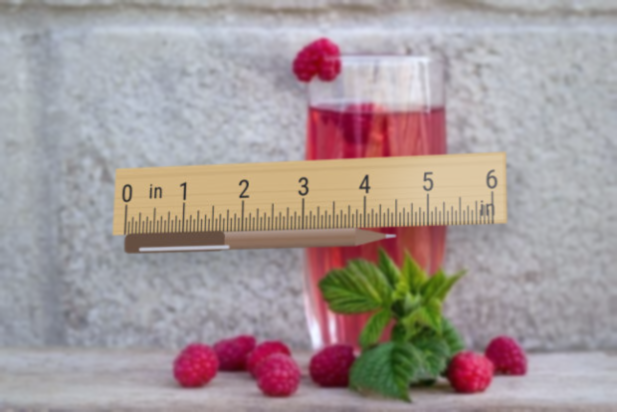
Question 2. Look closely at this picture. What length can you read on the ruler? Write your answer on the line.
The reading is 4.5 in
